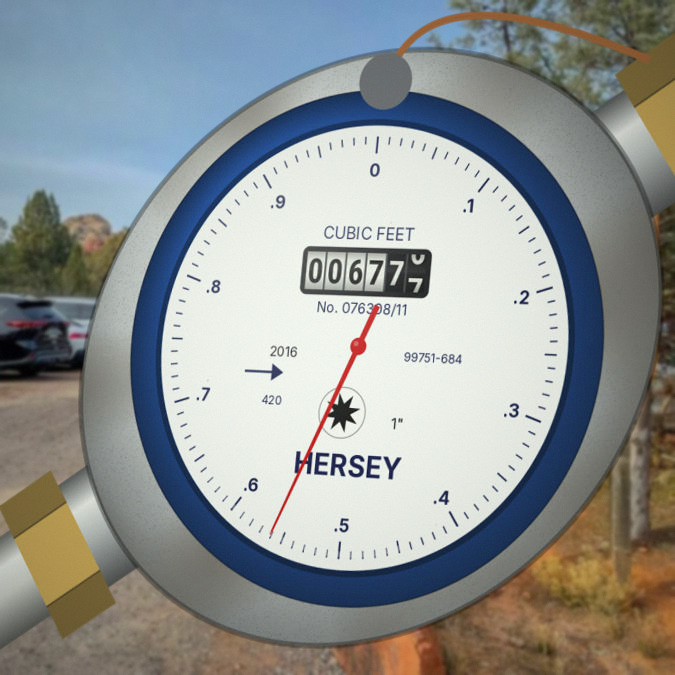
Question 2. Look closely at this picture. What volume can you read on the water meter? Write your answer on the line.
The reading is 6776.56 ft³
